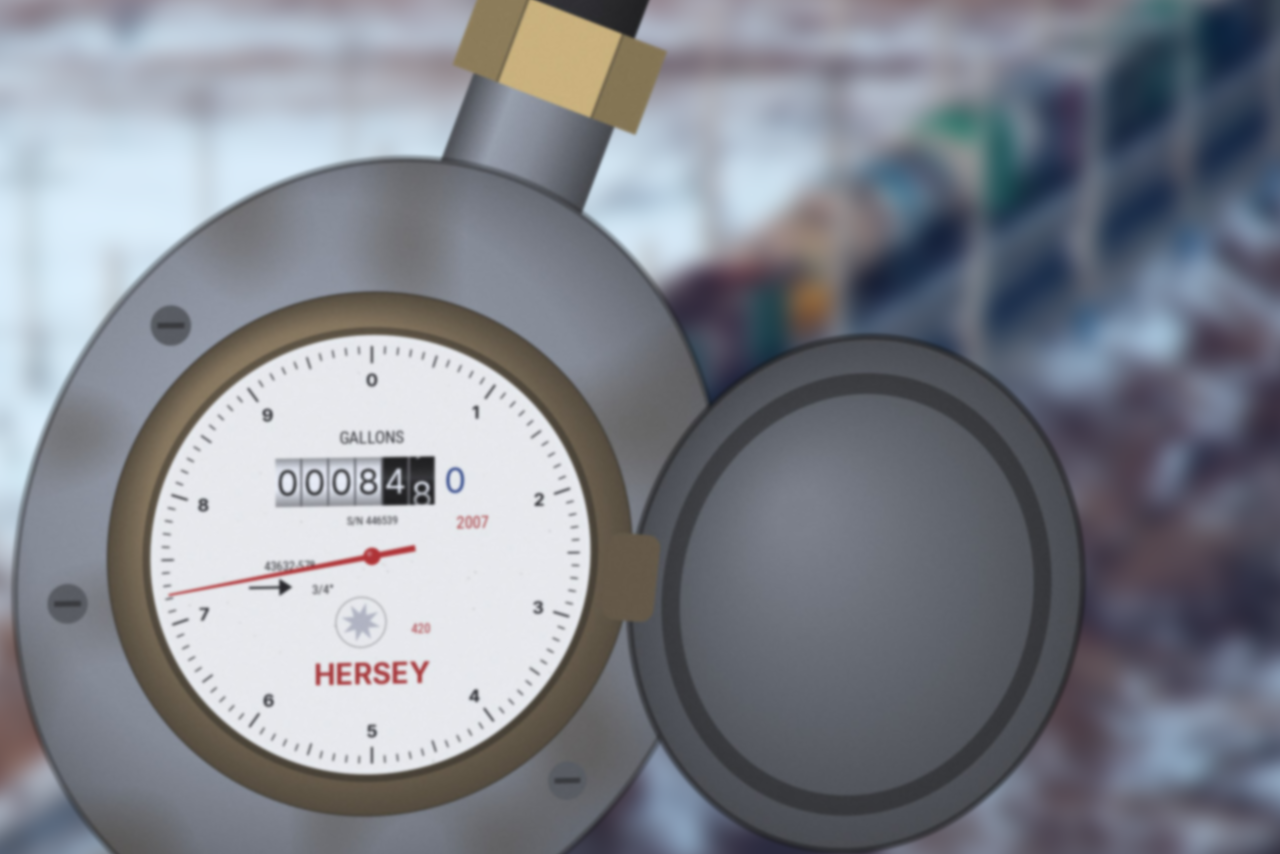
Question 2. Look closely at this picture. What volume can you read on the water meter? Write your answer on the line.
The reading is 8477.2 gal
